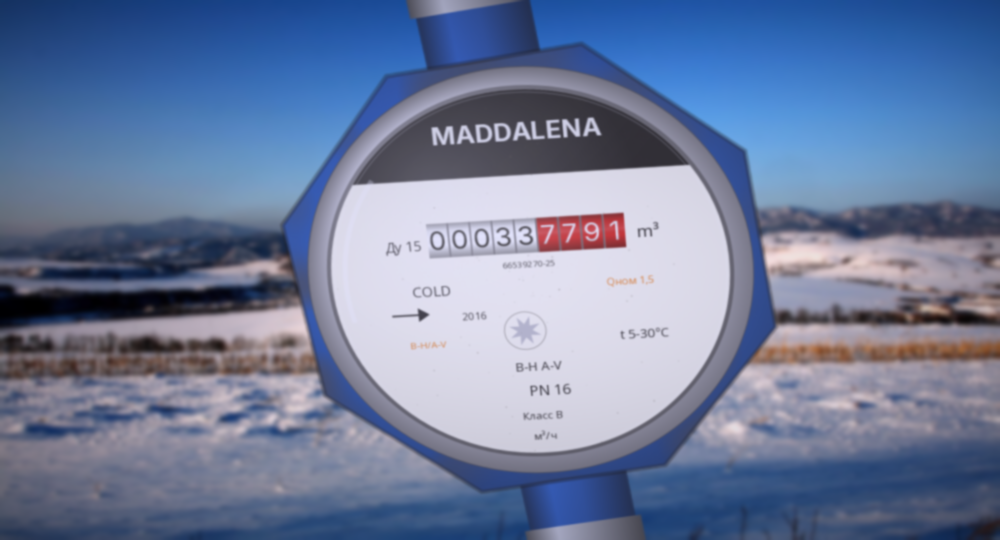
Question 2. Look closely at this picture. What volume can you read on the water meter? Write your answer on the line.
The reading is 33.7791 m³
